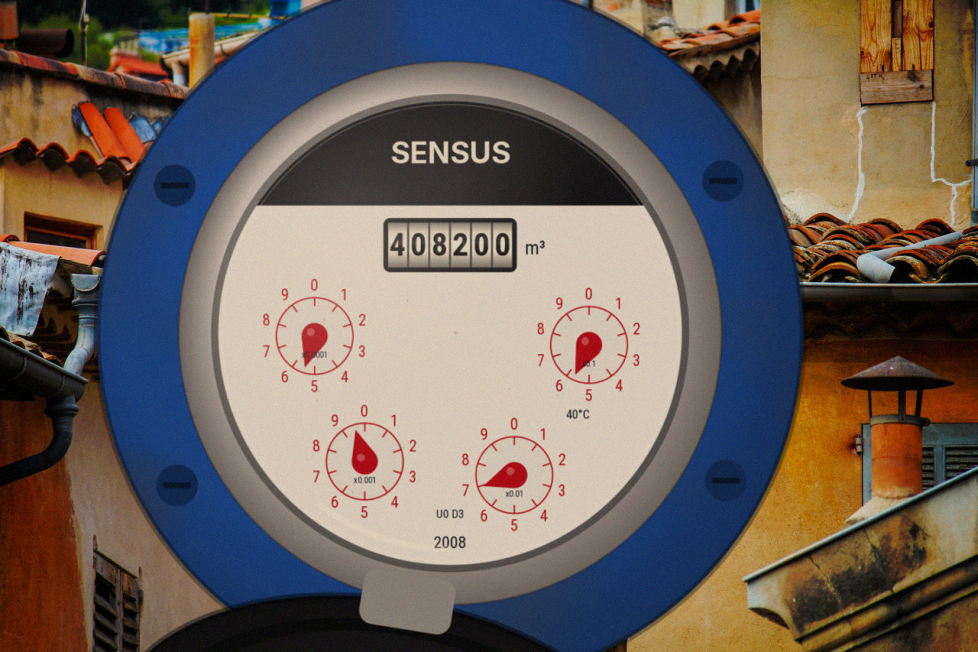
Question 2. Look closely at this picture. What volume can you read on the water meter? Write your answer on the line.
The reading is 408200.5695 m³
